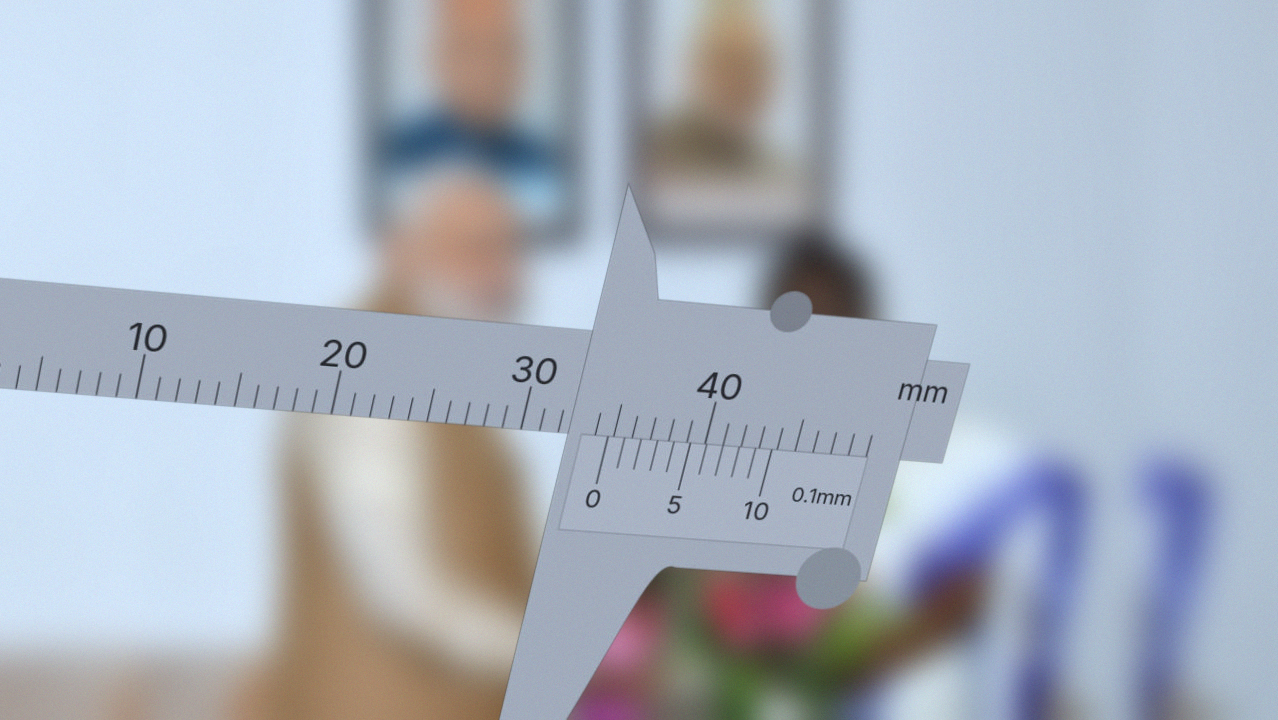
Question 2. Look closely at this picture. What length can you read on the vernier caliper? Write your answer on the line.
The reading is 34.7 mm
